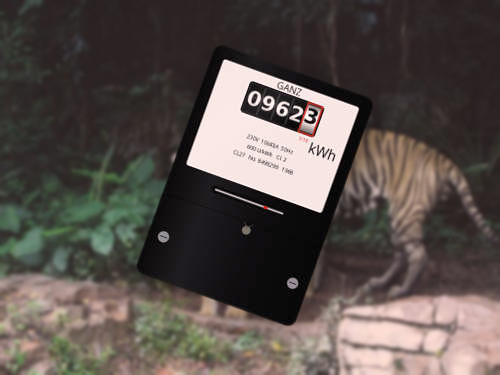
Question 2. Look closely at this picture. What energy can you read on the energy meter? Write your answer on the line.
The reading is 962.3 kWh
